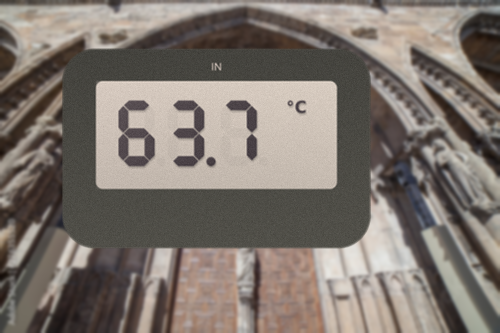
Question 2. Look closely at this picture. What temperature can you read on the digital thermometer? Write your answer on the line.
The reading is 63.7 °C
